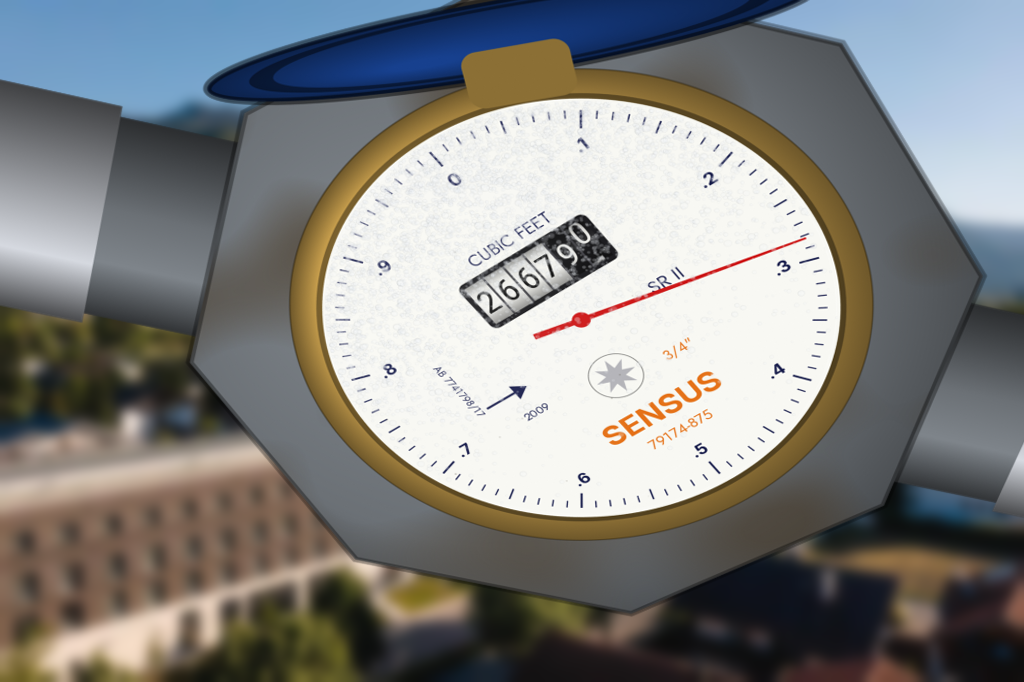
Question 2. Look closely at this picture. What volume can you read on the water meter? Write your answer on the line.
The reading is 266790.28 ft³
